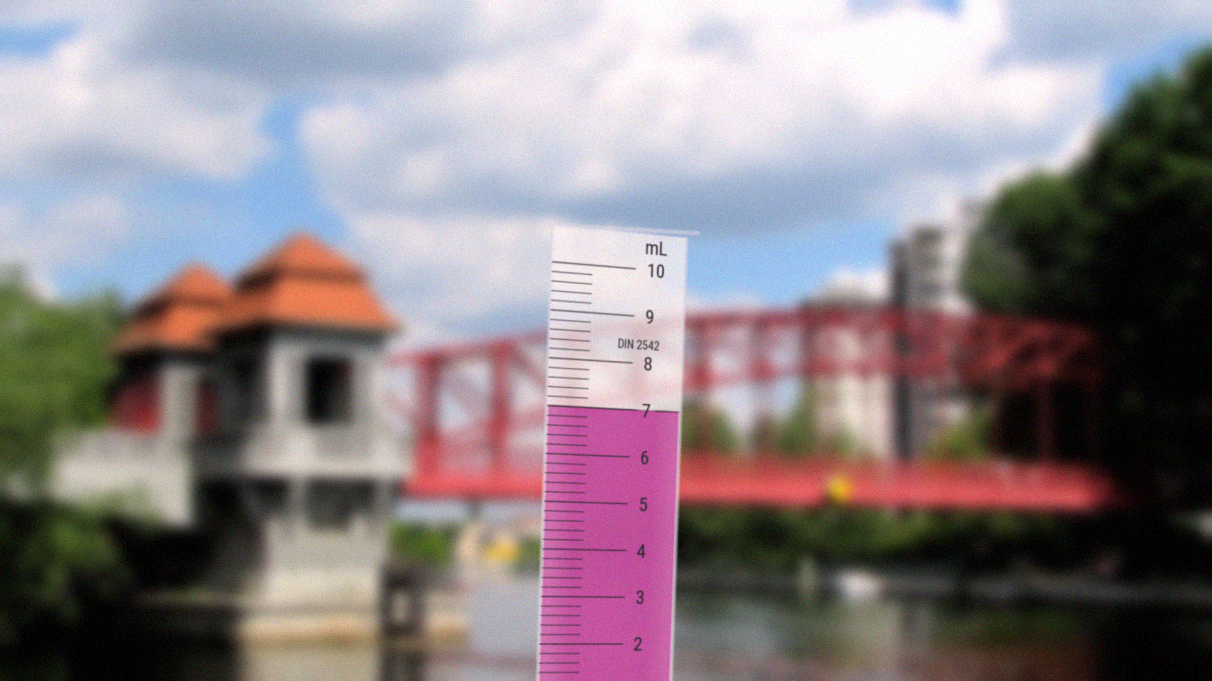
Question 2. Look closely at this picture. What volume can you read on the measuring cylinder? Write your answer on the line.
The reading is 7 mL
